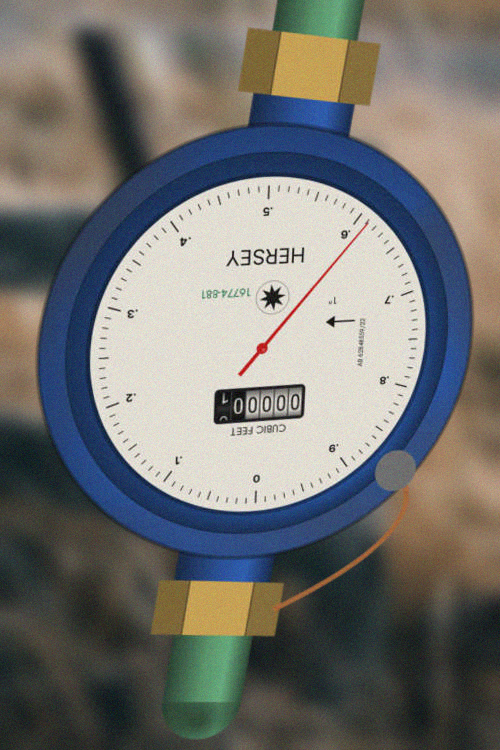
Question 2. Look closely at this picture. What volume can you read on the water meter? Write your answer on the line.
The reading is 0.61 ft³
